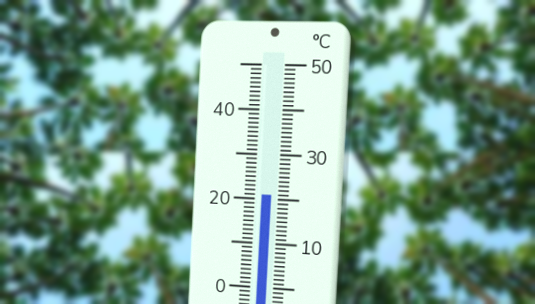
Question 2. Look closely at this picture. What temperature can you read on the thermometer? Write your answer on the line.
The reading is 21 °C
